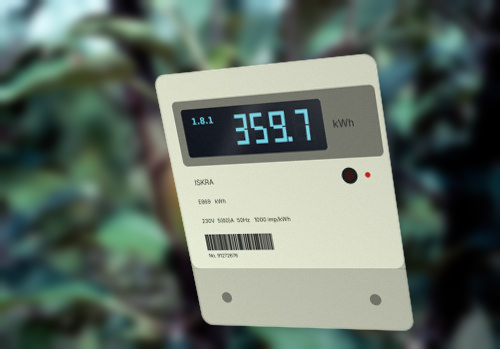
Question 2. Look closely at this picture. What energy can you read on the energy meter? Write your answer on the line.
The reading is 359.7 kWh
